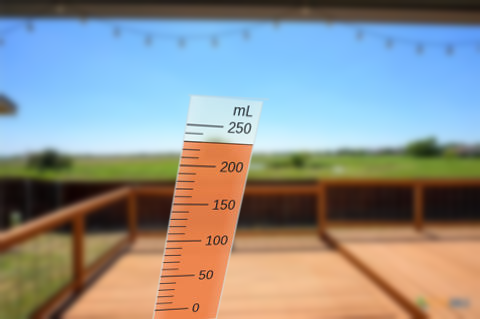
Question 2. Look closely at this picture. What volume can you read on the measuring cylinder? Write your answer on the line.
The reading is 230 mL
